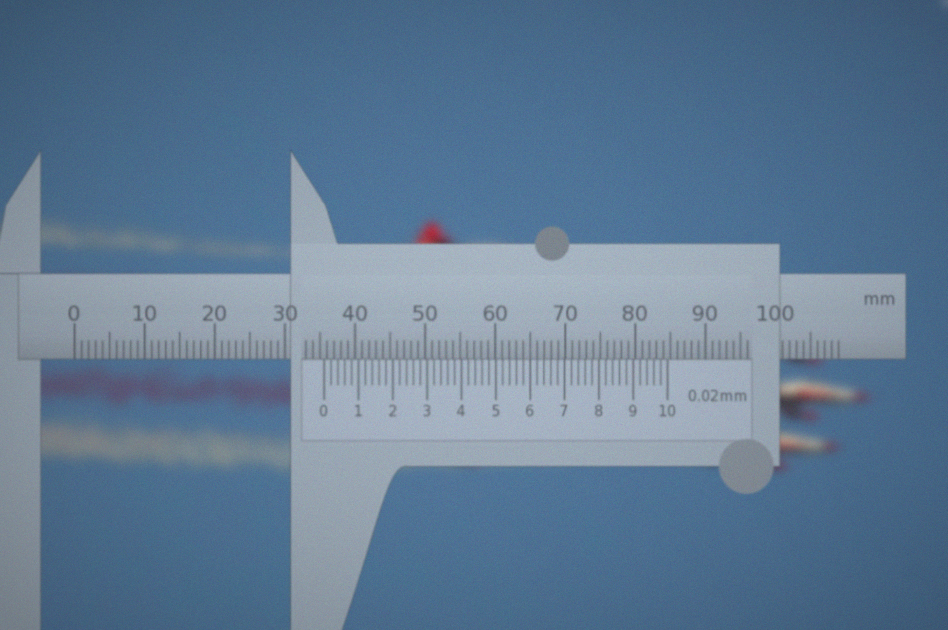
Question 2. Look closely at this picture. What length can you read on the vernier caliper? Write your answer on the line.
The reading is 35.6 mm
